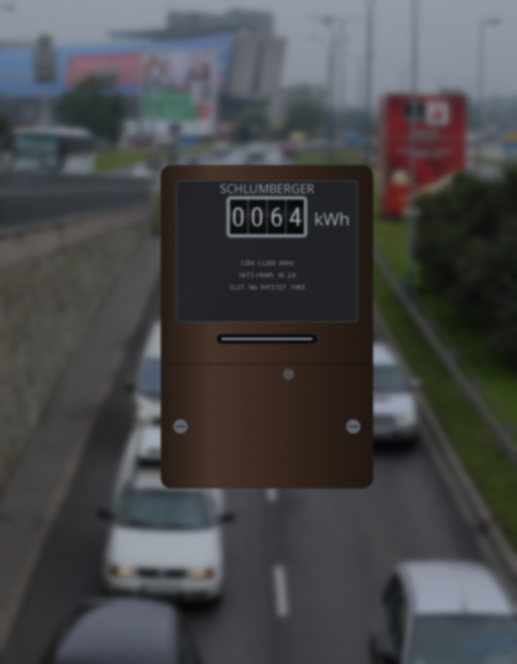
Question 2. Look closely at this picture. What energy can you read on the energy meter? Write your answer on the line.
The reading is 64 kWh
